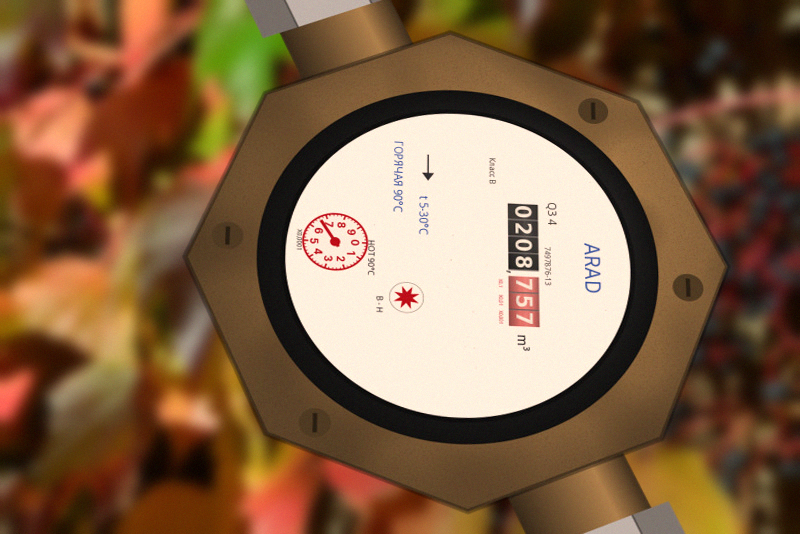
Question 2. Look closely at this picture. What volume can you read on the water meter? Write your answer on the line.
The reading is 208.7576 m³
